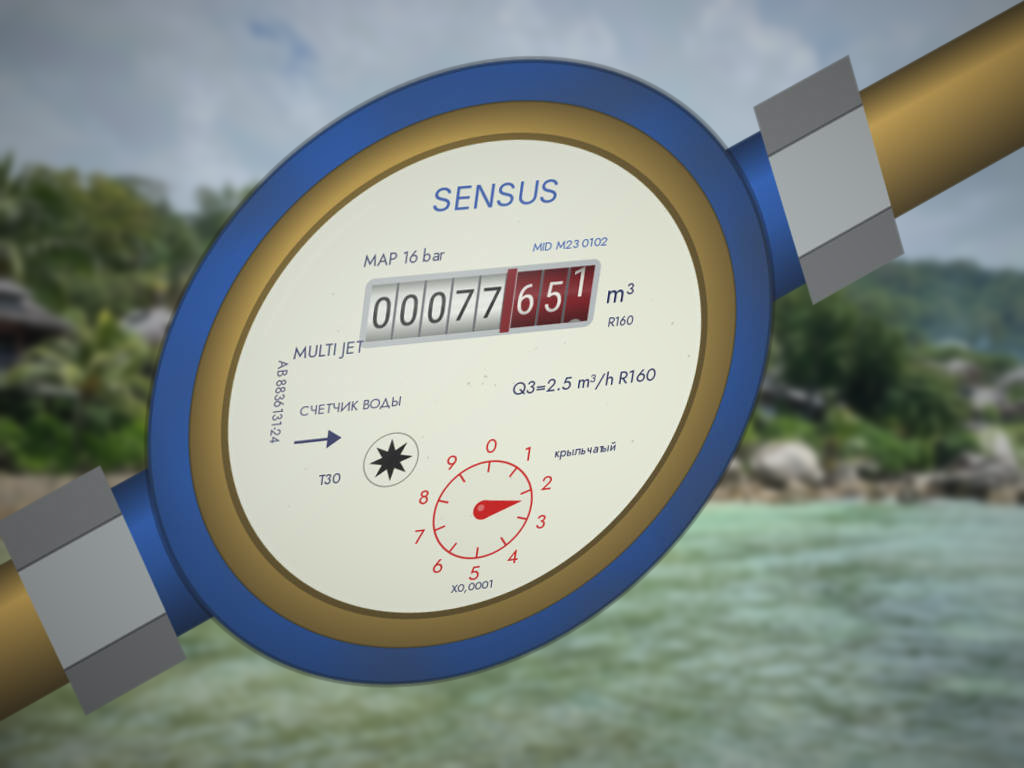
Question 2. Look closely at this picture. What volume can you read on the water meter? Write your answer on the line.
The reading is 77.6512 m³
